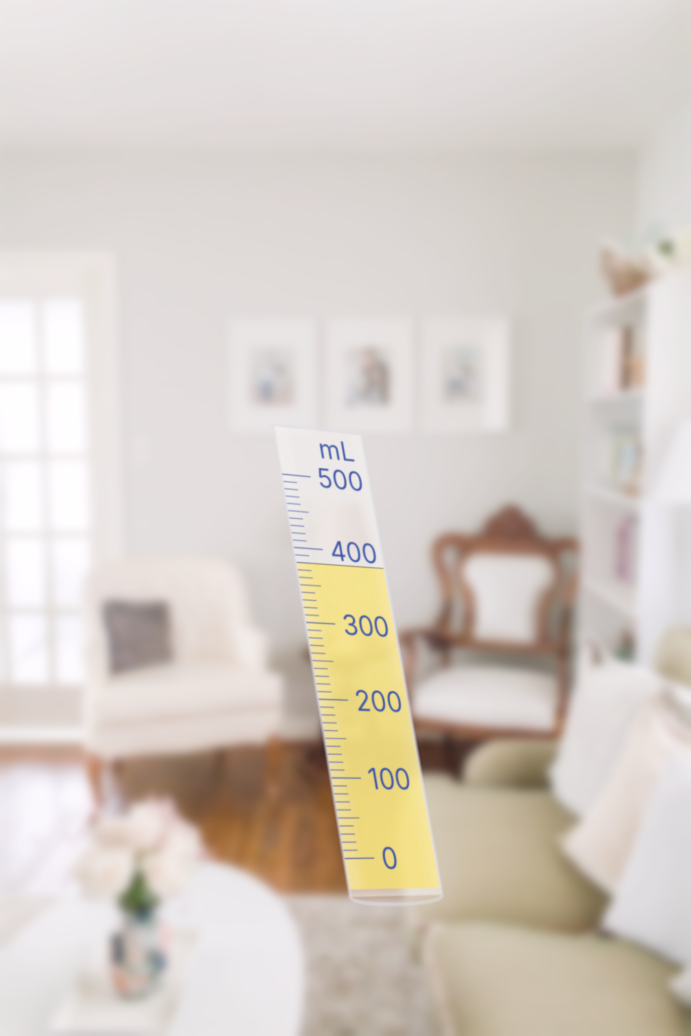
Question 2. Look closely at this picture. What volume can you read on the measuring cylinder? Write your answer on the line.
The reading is 380 mL
